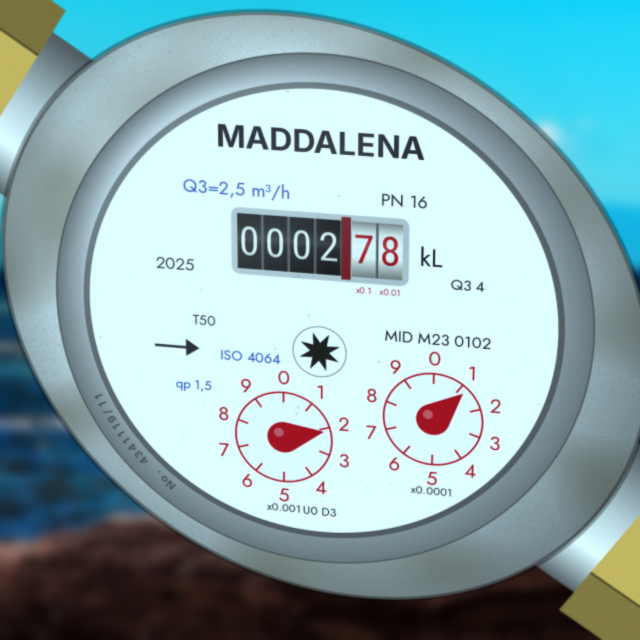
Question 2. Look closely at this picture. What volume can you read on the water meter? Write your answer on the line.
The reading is 2.7821 kL
